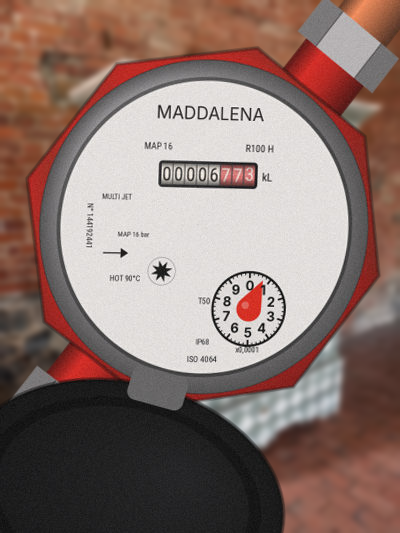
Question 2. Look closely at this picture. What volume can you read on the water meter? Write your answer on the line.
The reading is 6.7730 kL
